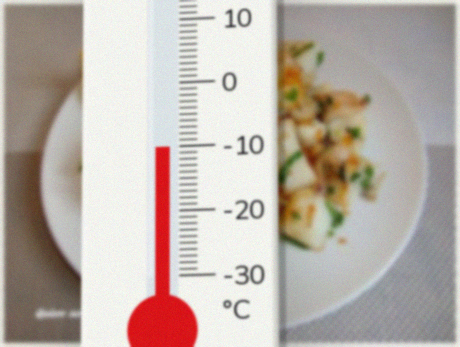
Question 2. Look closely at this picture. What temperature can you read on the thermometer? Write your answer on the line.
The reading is -10 °C
